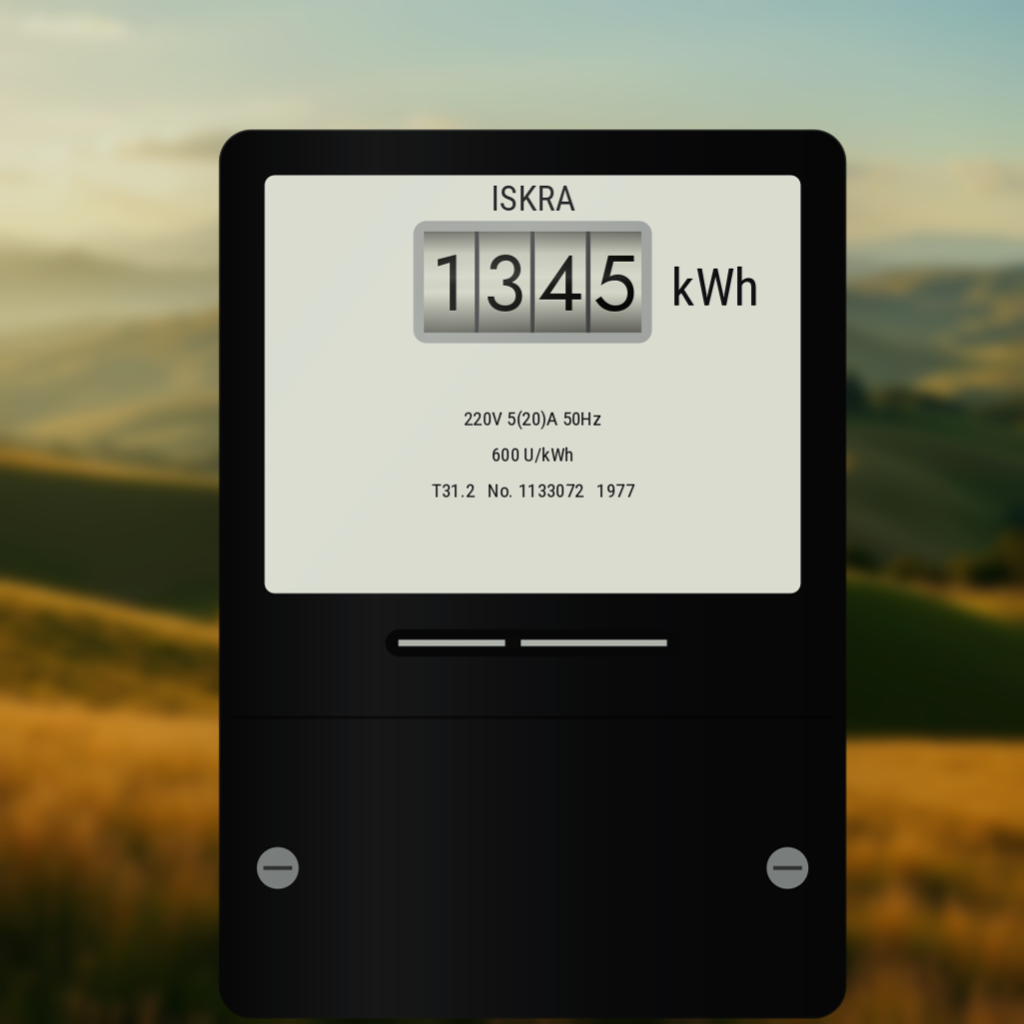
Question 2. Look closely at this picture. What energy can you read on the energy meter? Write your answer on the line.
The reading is 1345 kWh
